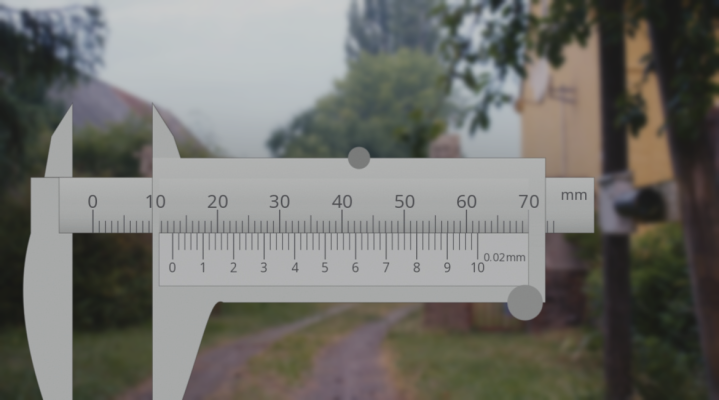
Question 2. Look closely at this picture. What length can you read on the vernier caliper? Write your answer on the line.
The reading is 12.8 mm
